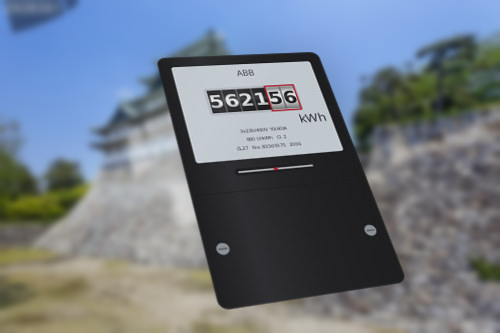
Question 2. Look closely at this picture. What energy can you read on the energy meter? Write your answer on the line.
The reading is 5621.56 kWh
